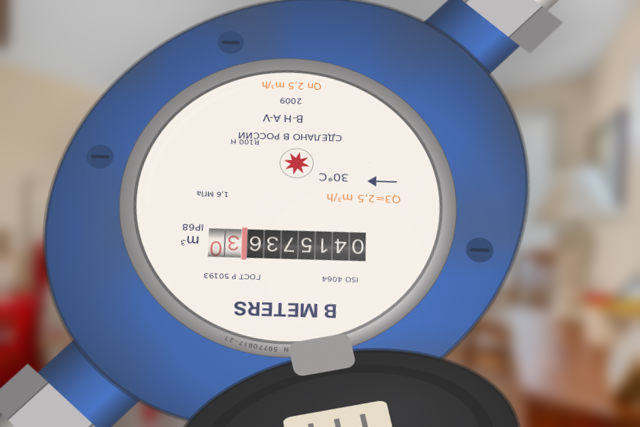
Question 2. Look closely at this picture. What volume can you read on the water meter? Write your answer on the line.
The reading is 415736.30 m³
